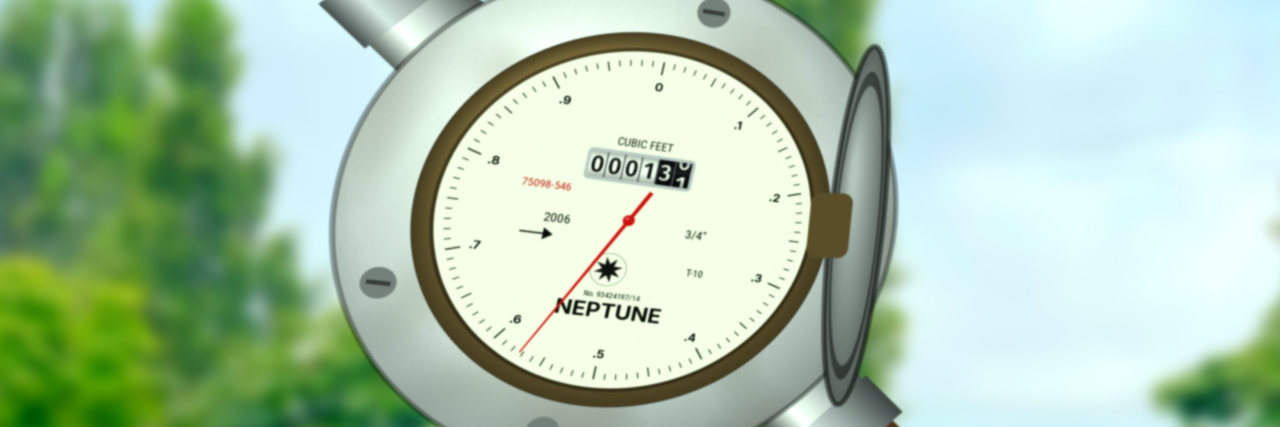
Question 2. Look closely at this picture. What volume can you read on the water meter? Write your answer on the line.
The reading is 130.57 ft³
